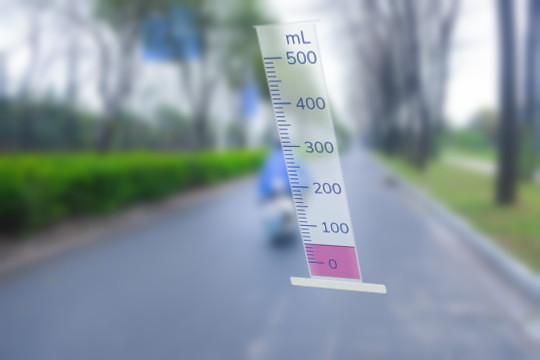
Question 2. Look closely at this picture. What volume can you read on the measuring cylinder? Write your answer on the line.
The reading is 50 mL
